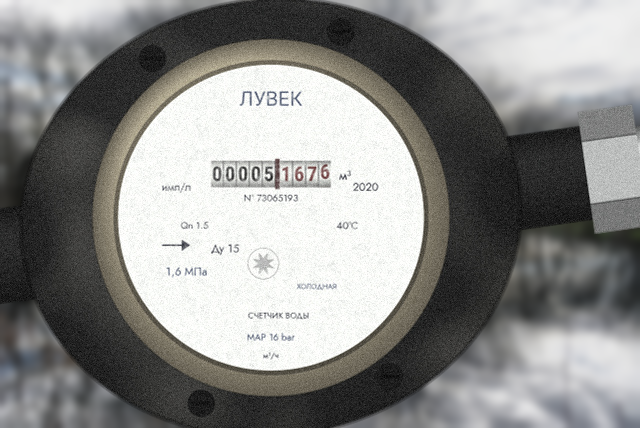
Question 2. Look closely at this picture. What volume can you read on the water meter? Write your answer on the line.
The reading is 5.1676 m³
